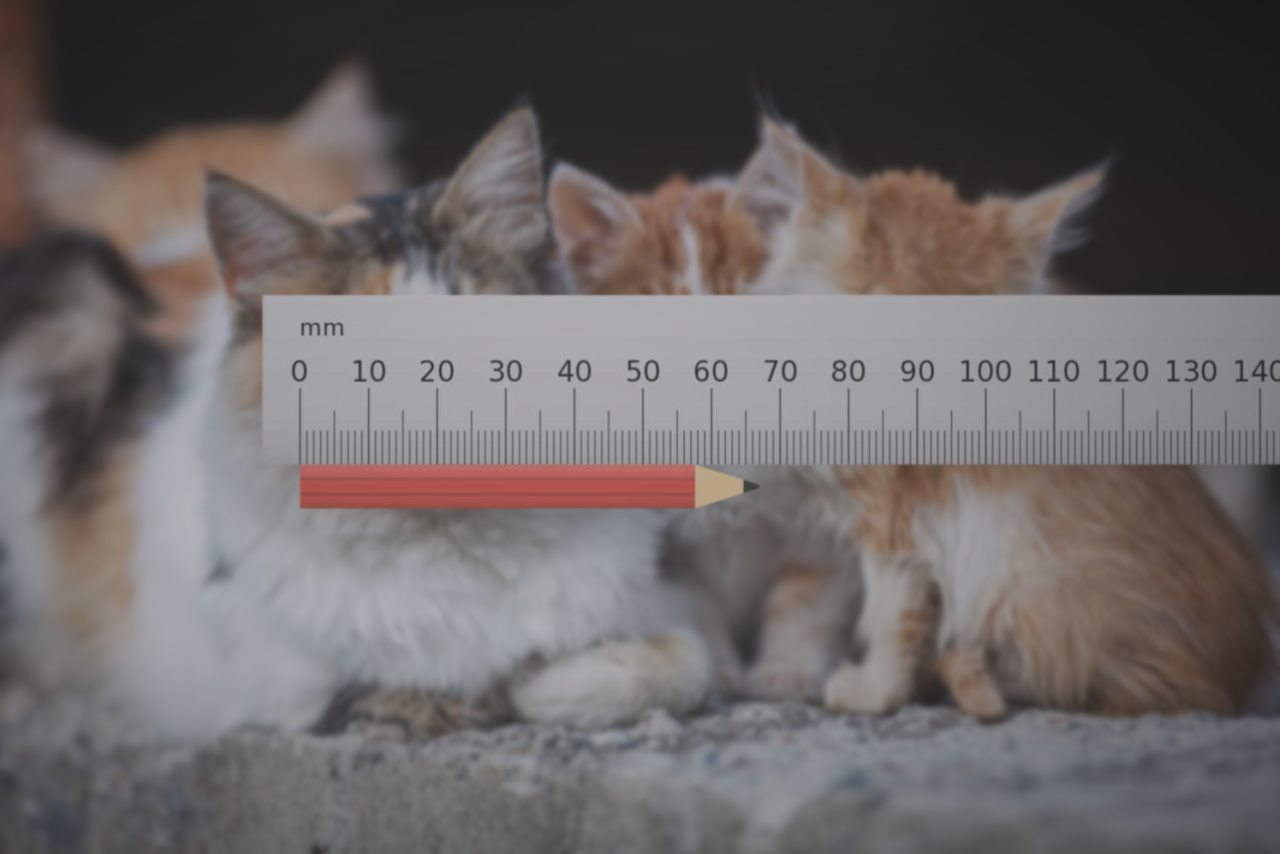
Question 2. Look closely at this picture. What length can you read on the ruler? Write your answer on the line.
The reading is 67 mm
